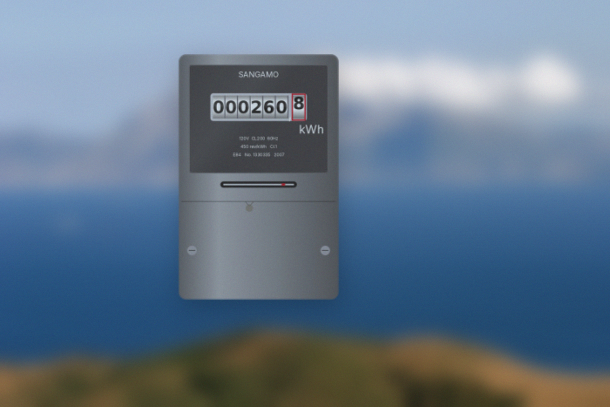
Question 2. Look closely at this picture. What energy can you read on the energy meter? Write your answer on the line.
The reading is 260.8 kWh
